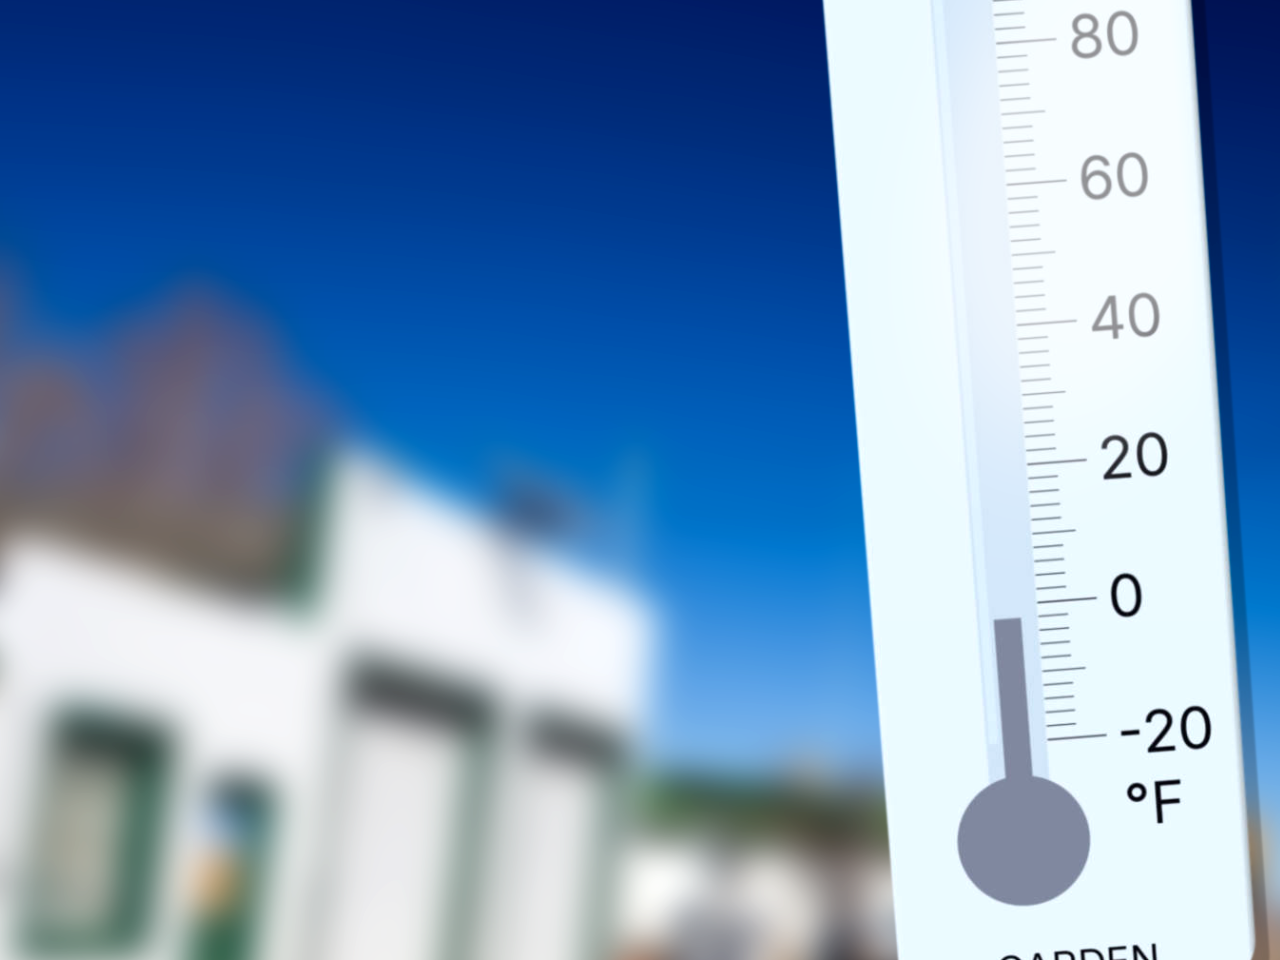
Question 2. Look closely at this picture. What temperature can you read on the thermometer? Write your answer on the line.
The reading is -2 °F
